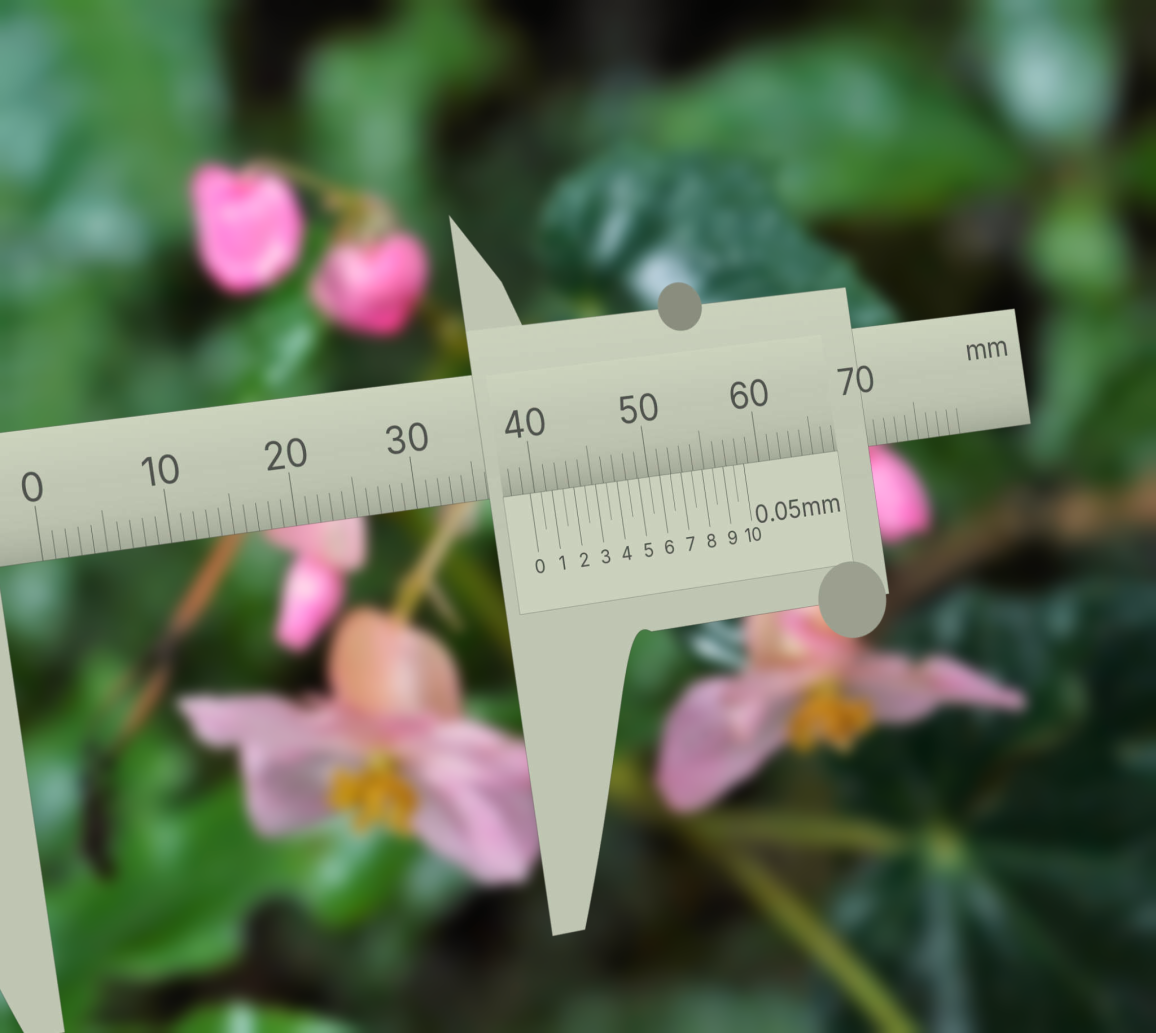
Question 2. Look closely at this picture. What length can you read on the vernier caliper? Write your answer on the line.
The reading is 39.6 mm
